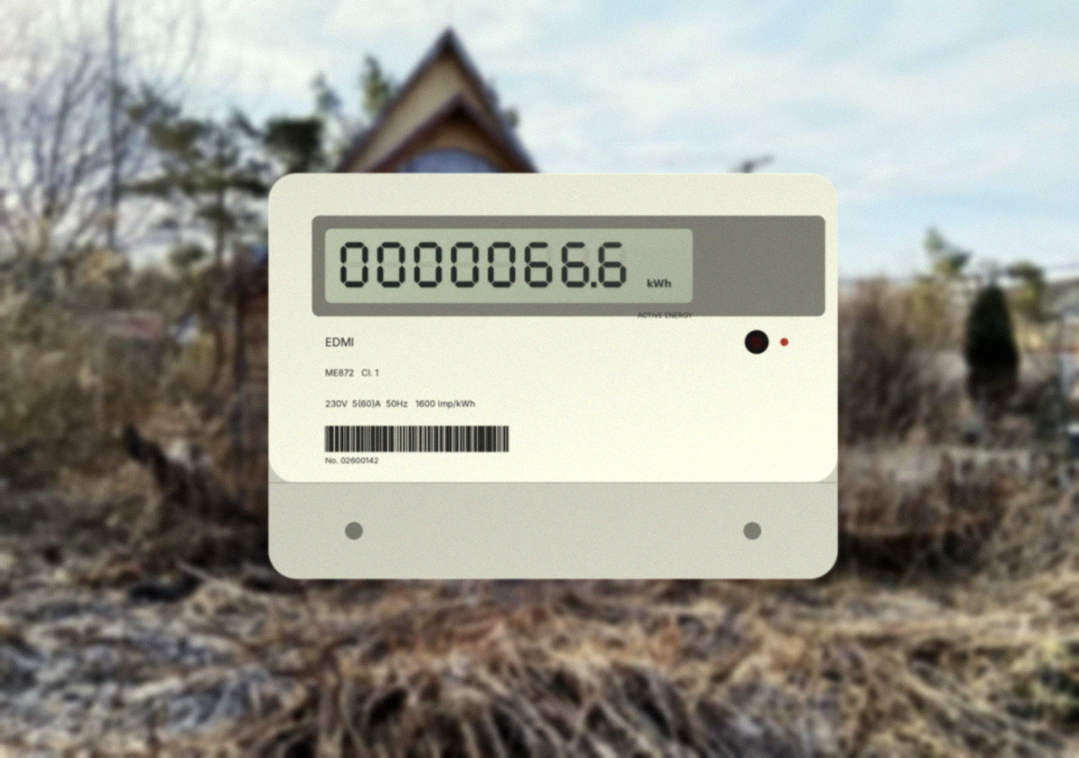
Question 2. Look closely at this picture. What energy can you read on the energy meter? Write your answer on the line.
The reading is 66.6 kWh
